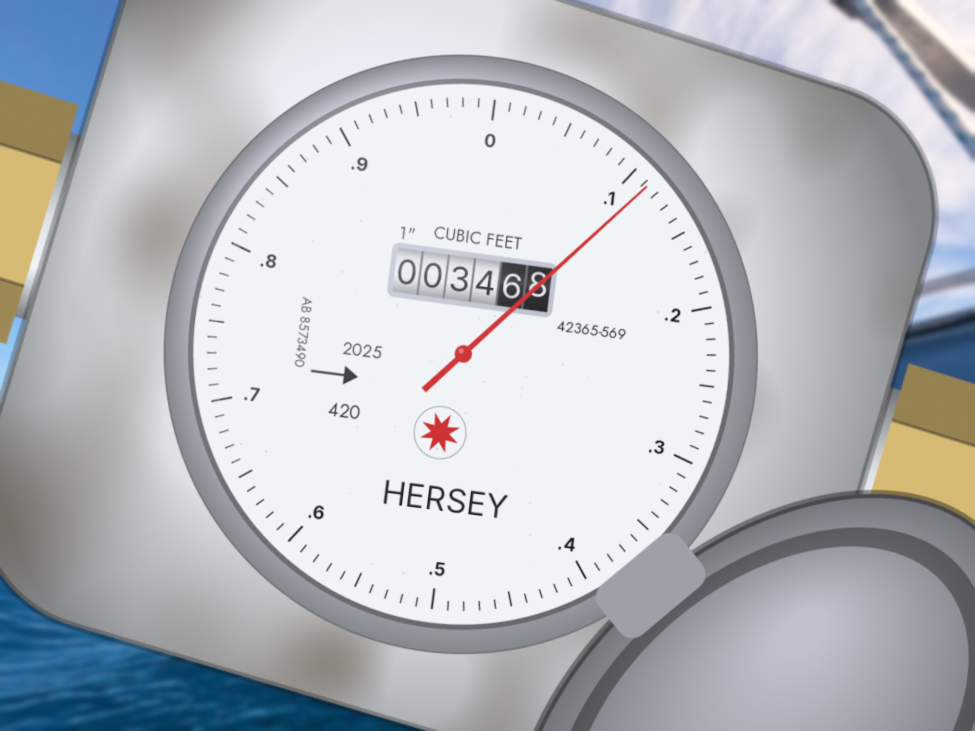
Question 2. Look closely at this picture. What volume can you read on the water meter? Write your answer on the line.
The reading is 3468.11 ft³
